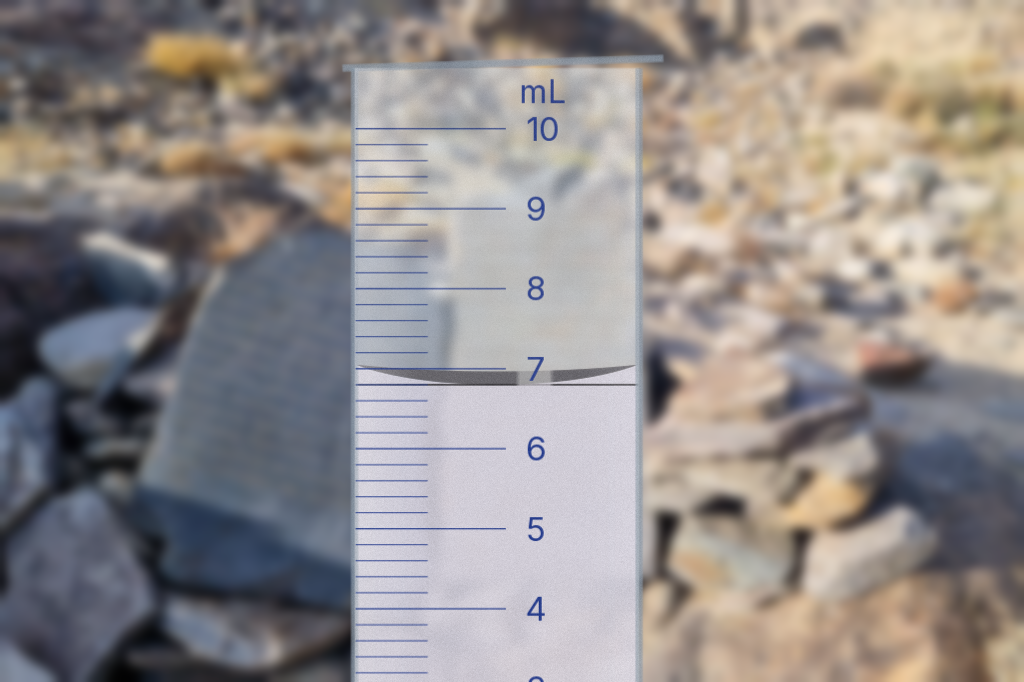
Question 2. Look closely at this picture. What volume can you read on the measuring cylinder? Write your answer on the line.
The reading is 6.8 mL
